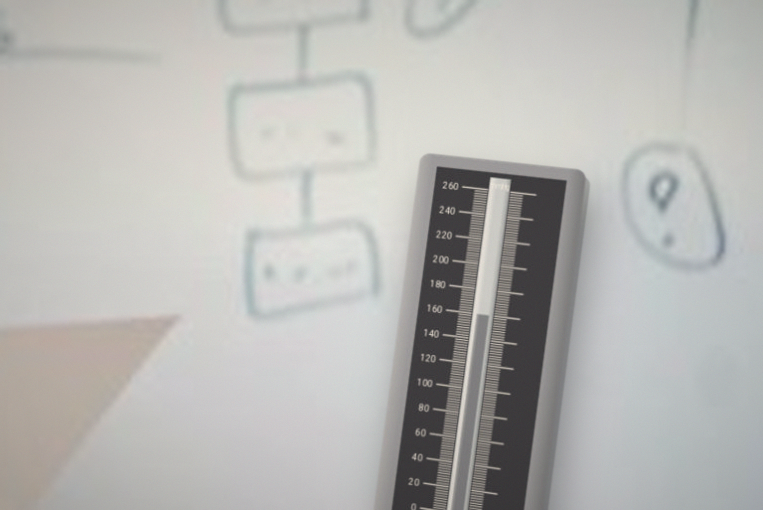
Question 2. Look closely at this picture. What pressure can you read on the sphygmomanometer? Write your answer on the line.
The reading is 160 mmHg
